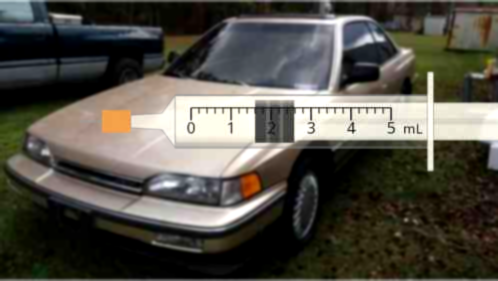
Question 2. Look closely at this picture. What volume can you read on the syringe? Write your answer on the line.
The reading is 1.6 mL
